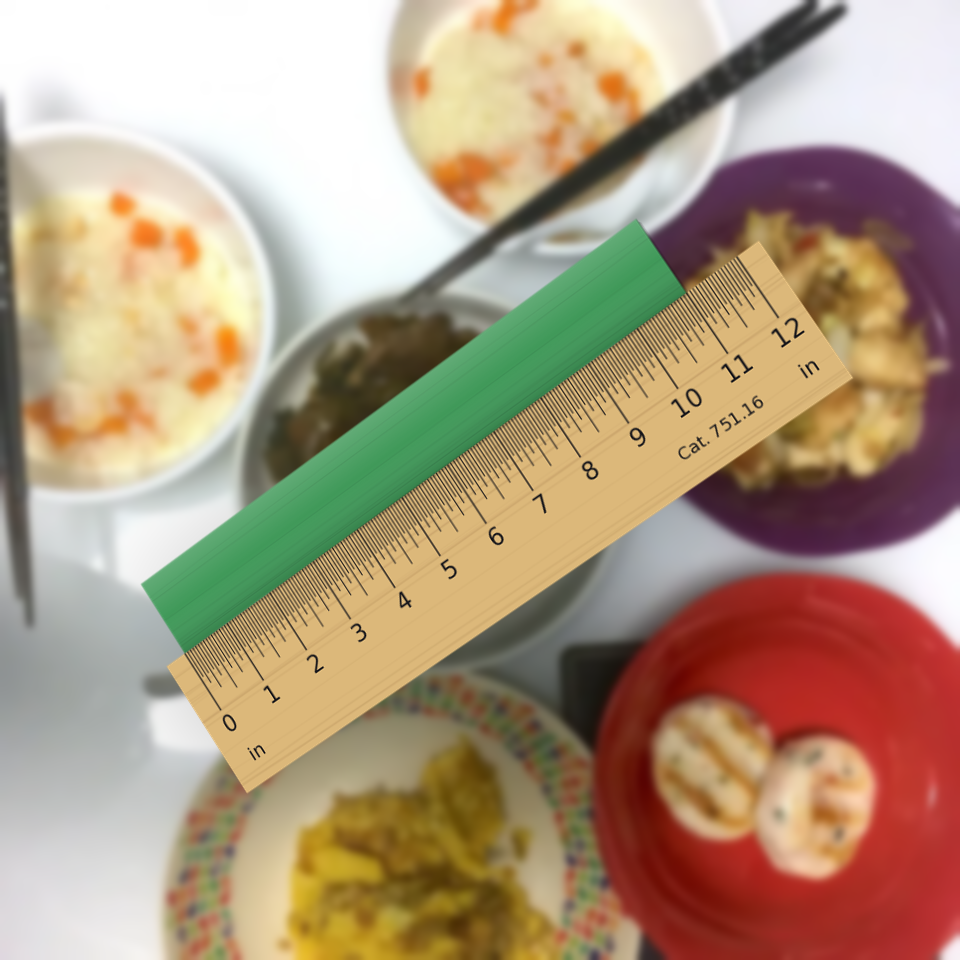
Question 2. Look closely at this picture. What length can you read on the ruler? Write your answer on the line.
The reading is 11 in
